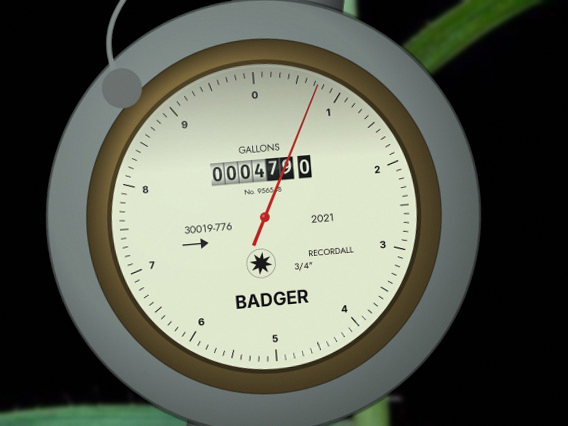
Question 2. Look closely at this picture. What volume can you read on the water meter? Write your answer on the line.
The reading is 4790.7 gal
